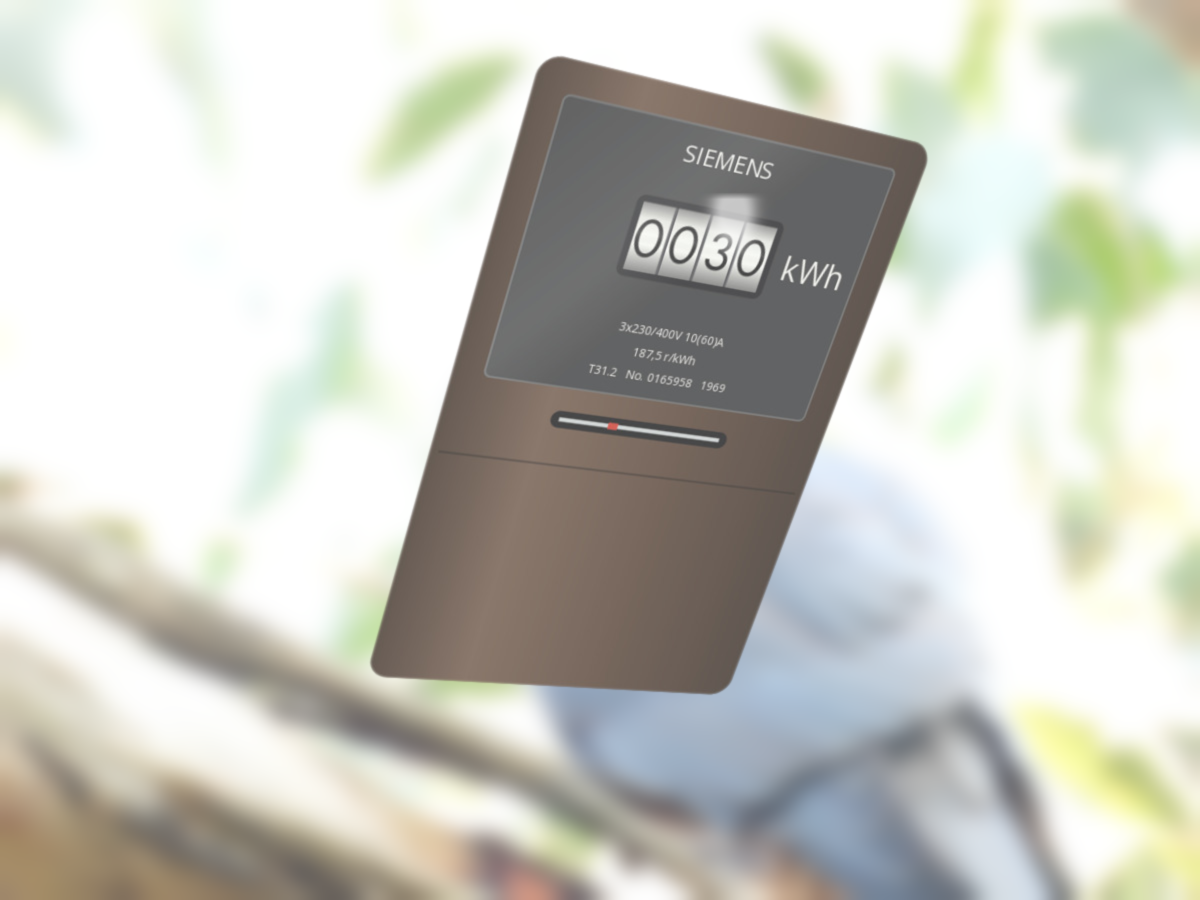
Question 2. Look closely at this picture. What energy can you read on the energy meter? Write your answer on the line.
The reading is 30 kWh
